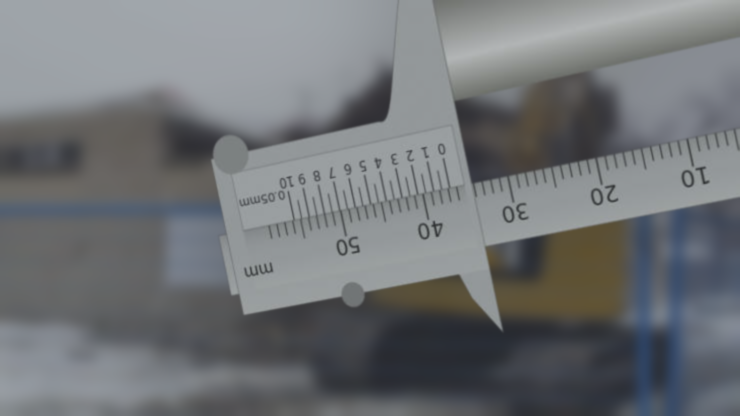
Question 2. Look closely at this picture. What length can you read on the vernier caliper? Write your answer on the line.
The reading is 36.8 mm
